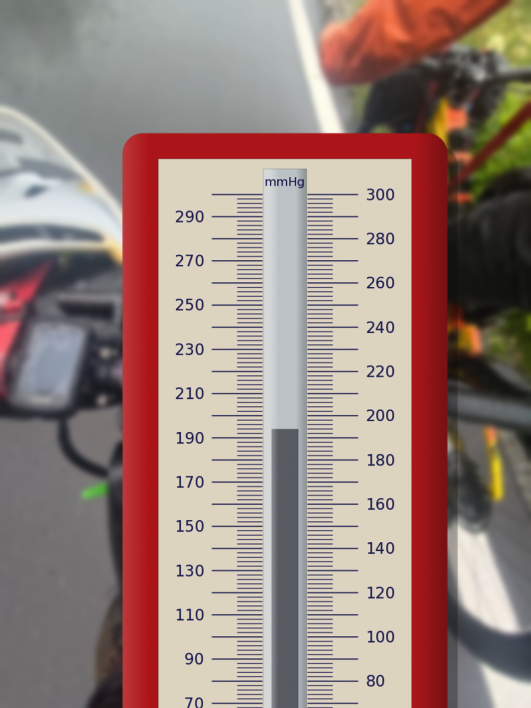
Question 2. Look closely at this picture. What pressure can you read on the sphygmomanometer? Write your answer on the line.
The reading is 194 mmHg
